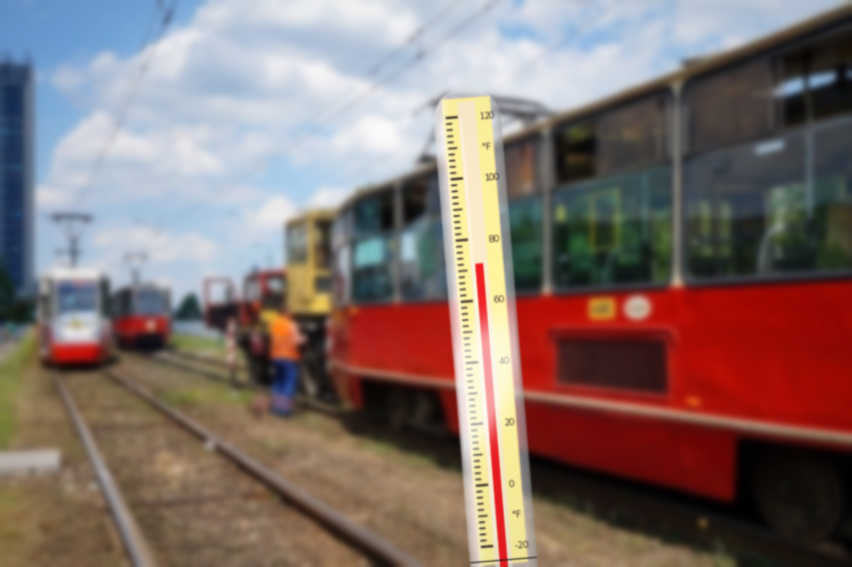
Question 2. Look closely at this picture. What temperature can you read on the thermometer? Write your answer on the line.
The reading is 72 °F
